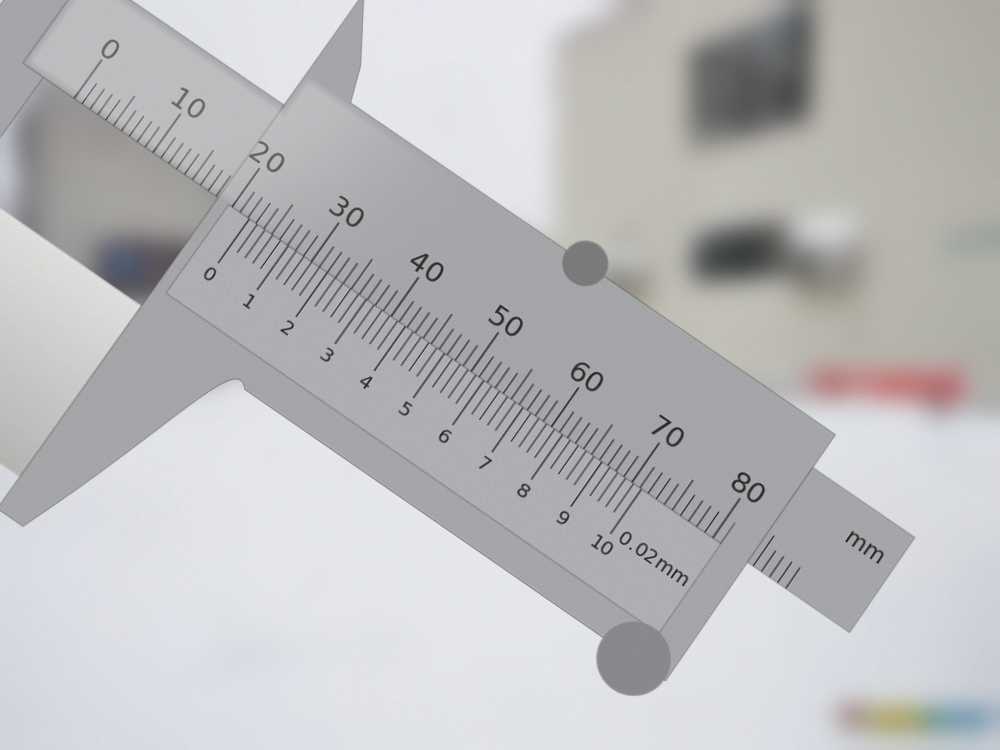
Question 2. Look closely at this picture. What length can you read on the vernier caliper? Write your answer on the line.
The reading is 22.2 mm
